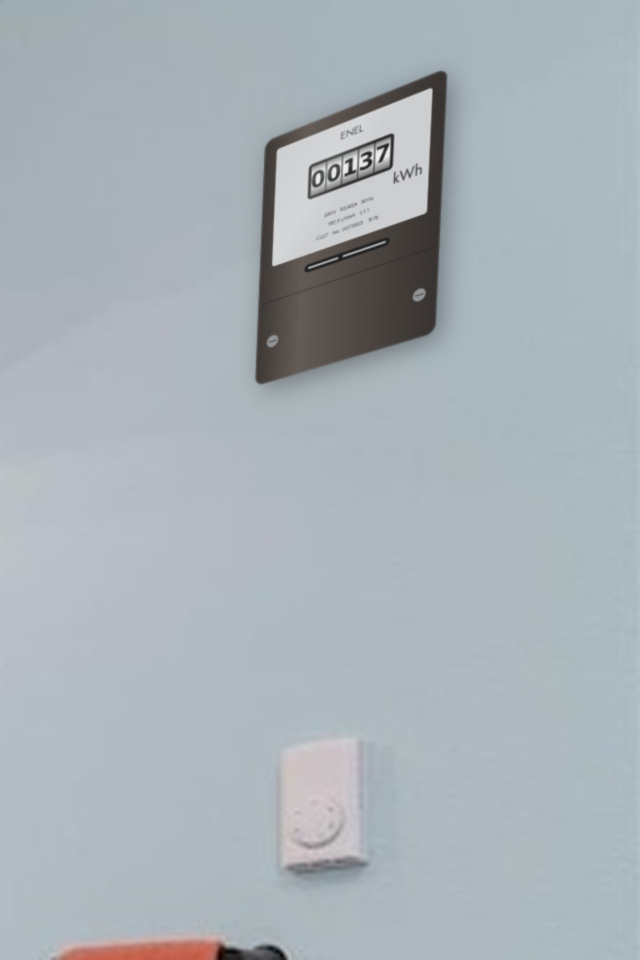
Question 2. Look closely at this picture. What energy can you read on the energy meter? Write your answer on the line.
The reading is 137 kWh
